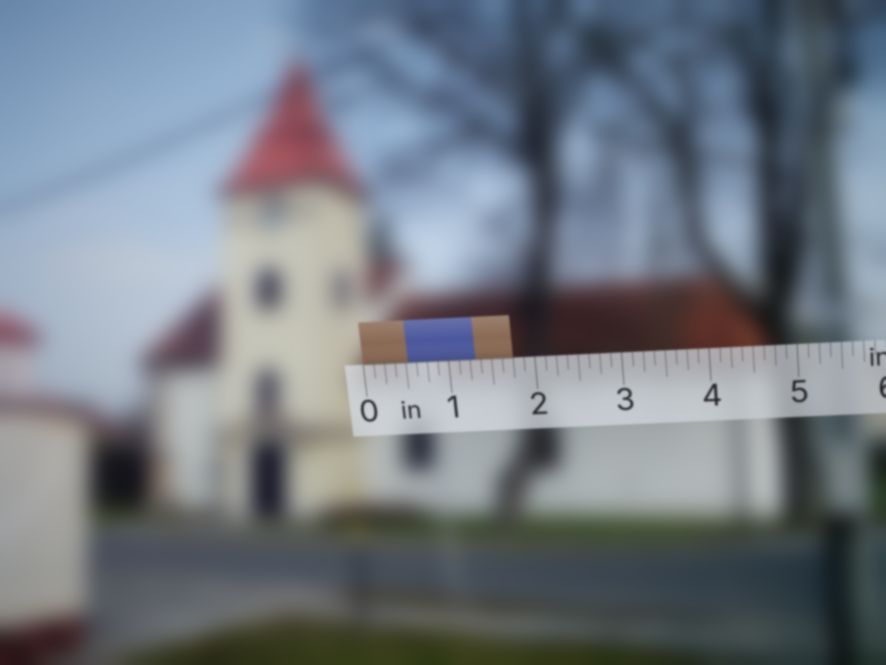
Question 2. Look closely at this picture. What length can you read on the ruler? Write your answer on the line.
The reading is 1.75 in
